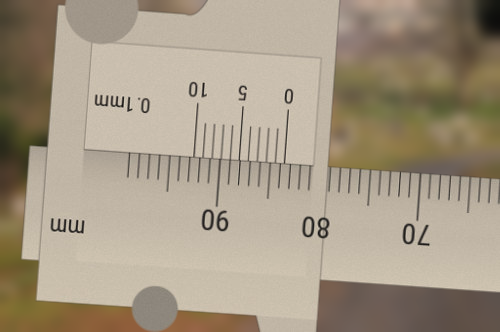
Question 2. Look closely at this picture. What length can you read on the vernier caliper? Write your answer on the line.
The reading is 83.6 mm
